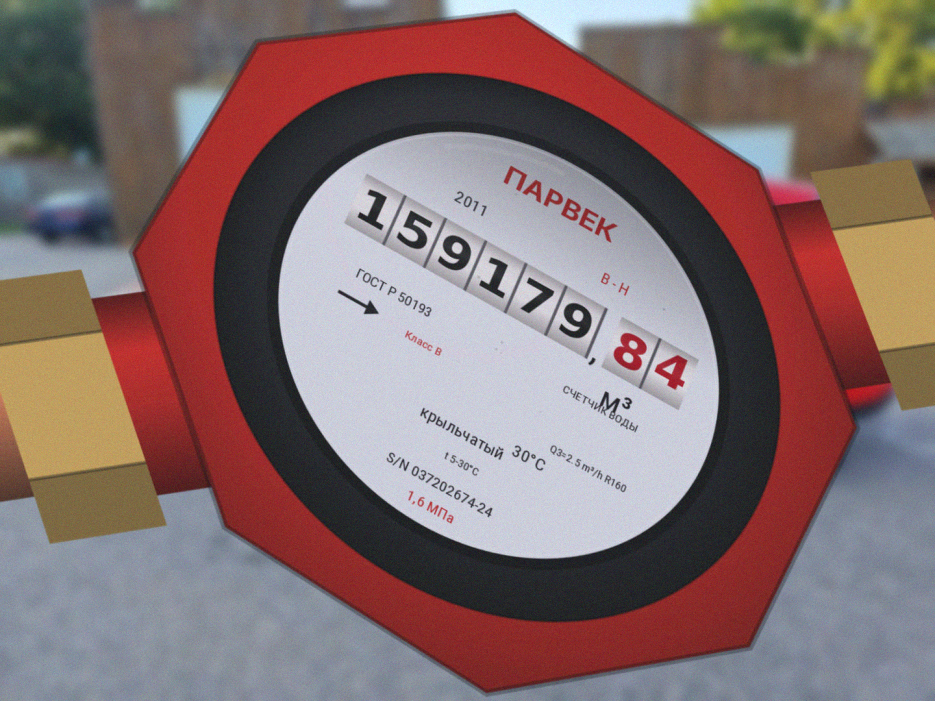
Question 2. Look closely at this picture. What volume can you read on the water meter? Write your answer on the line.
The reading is 159179.84 m³
